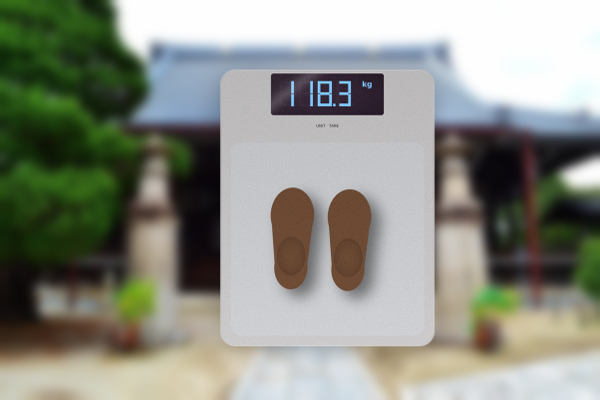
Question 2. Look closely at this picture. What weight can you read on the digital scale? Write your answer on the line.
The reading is 118.3 kg
